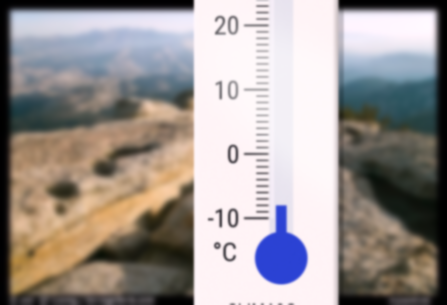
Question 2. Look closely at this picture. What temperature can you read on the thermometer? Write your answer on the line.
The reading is -8 °C
